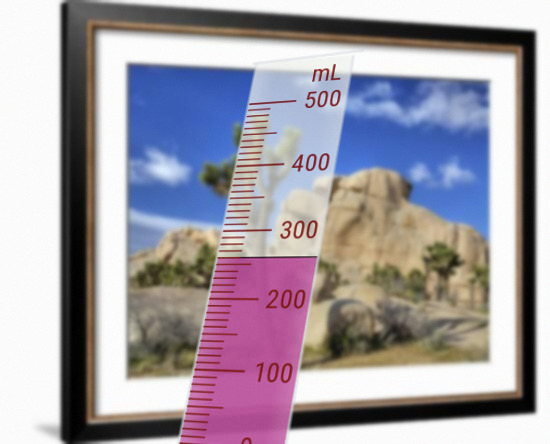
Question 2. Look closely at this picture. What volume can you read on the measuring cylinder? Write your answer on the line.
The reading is 260 mL
